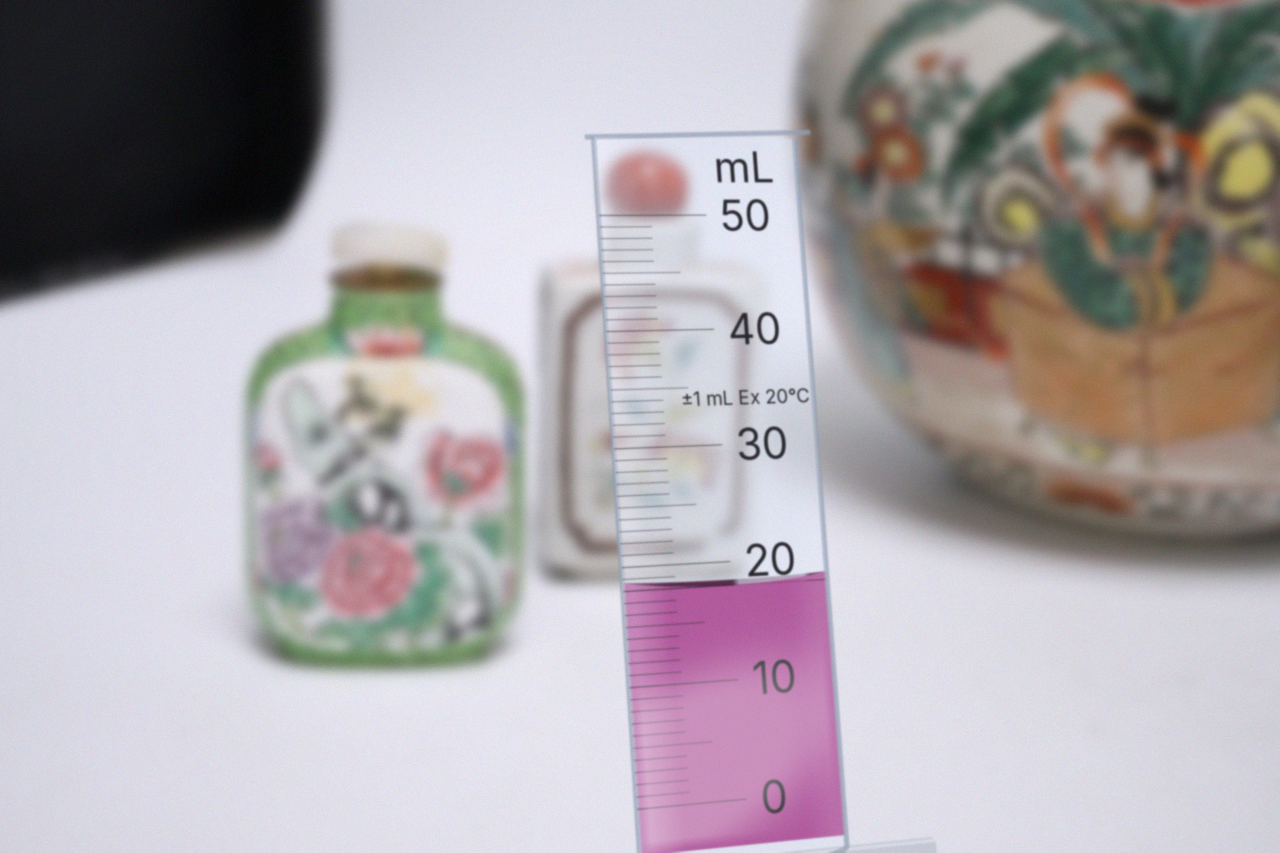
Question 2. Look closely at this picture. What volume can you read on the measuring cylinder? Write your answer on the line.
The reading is 18 mL
